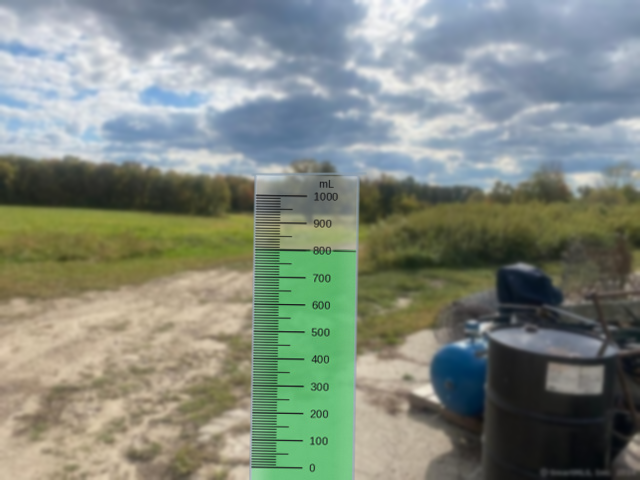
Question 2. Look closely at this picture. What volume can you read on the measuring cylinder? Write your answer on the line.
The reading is 800 mL
